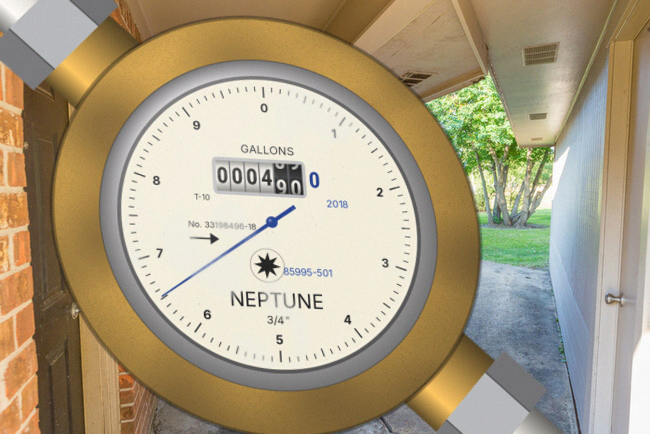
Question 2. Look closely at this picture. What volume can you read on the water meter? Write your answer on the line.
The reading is 4896.5 gal
